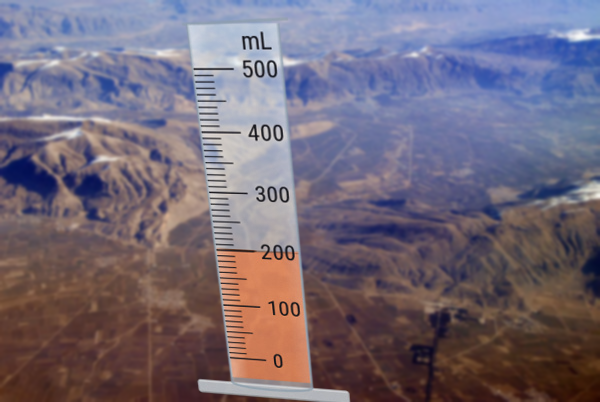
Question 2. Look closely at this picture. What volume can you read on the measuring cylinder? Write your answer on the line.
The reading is 200 mL
